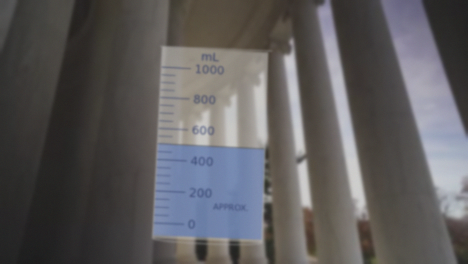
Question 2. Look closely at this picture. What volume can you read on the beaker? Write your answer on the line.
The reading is 500 mL
